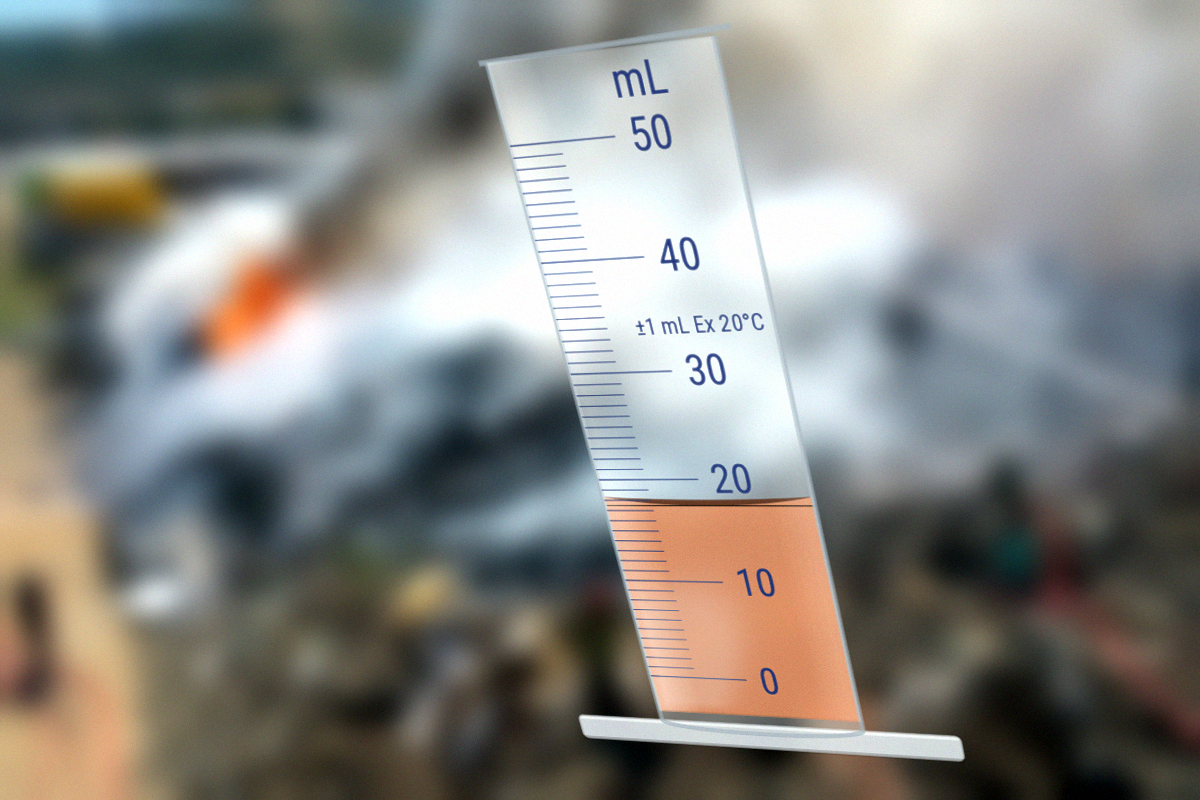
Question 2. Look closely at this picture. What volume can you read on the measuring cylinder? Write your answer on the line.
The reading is 17.5 mL
